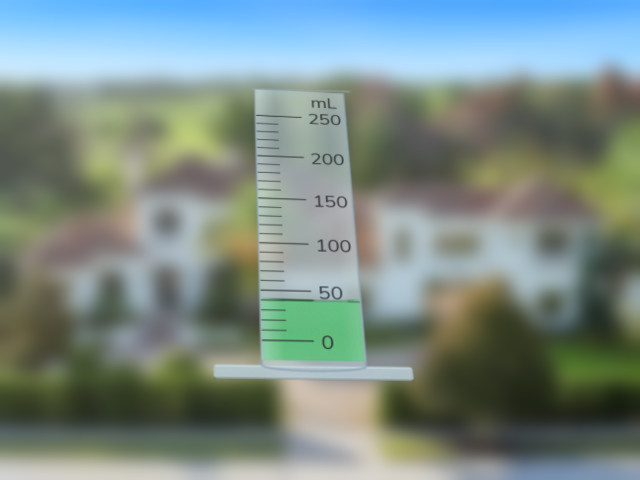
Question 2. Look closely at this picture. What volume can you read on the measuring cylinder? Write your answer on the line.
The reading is 40 mL
